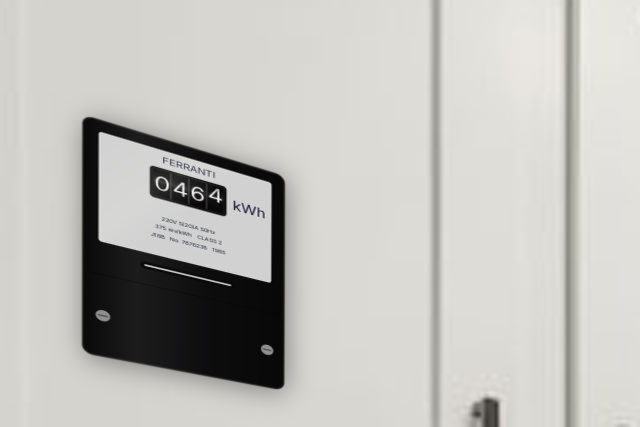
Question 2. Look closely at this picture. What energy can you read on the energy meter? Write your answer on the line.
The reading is 464 kWh
